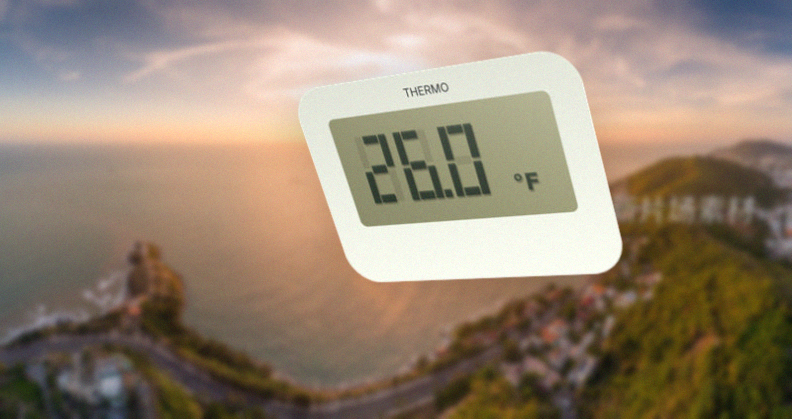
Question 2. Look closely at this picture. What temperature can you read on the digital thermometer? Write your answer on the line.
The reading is 26.0 °F
